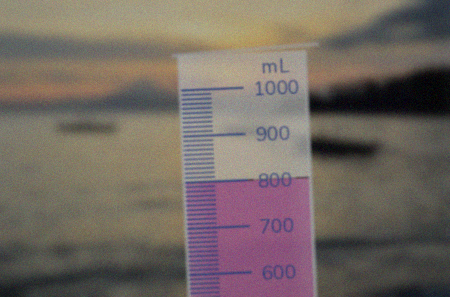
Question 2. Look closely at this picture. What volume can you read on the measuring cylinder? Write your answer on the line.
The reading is 800 mL
